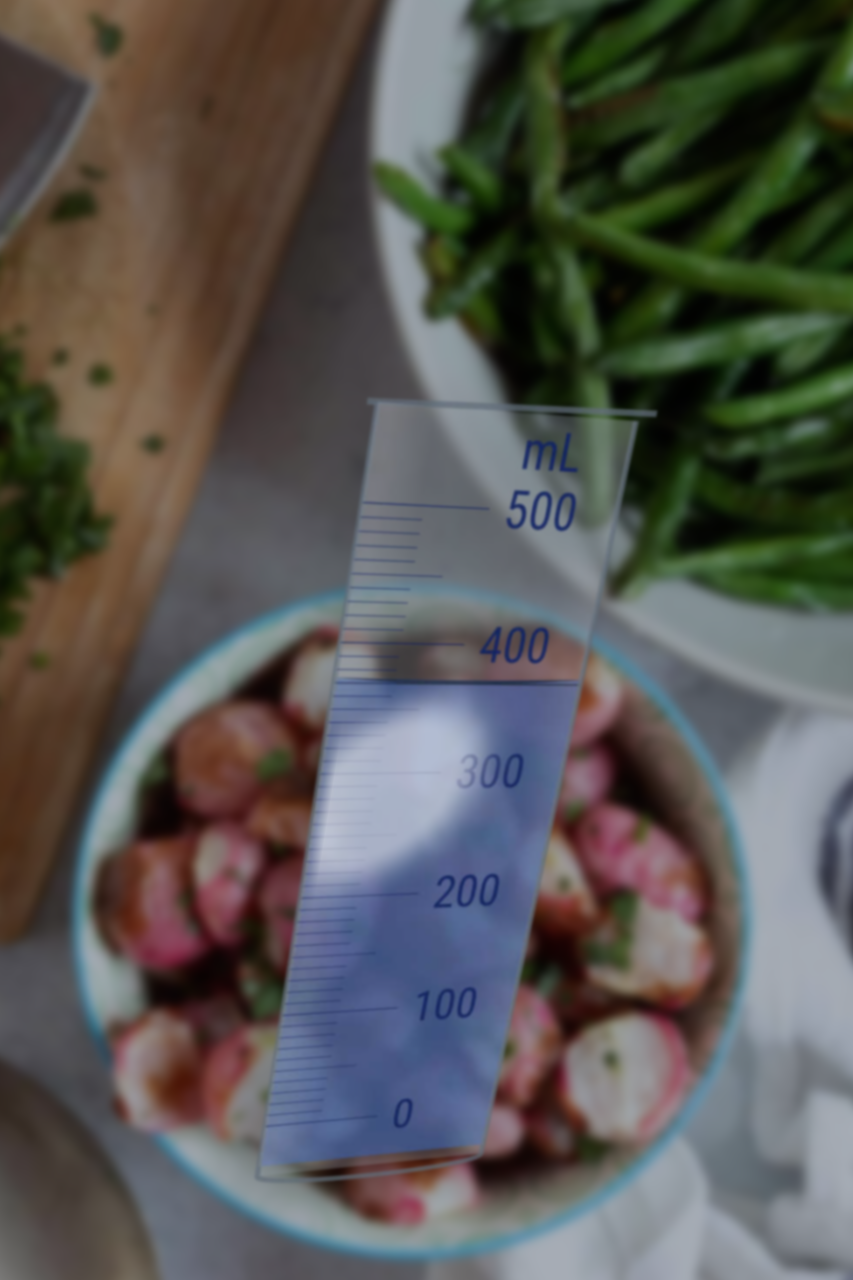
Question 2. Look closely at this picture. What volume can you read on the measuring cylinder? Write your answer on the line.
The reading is 370 mL
